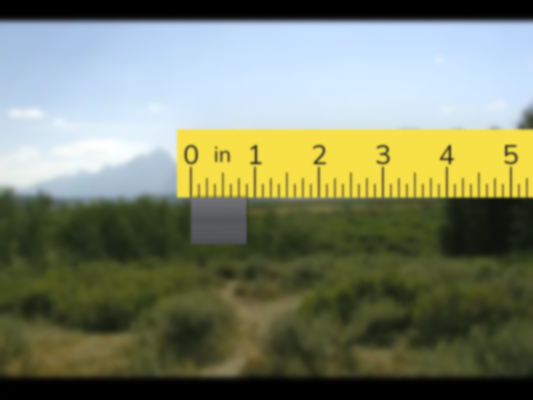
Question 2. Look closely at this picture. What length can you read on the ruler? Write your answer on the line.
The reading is 0.875 in
